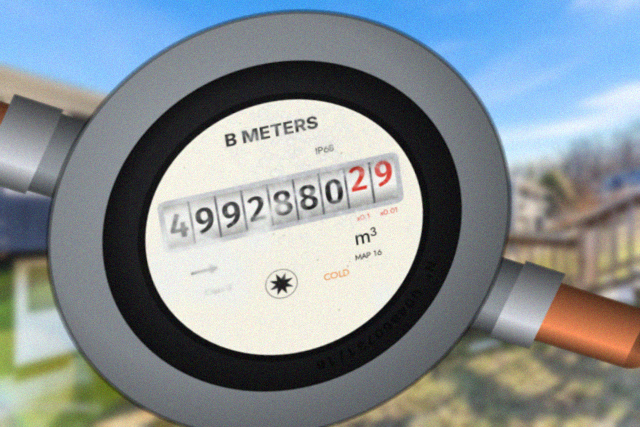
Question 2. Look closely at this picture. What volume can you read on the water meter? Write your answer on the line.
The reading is 4992880.29 m³
